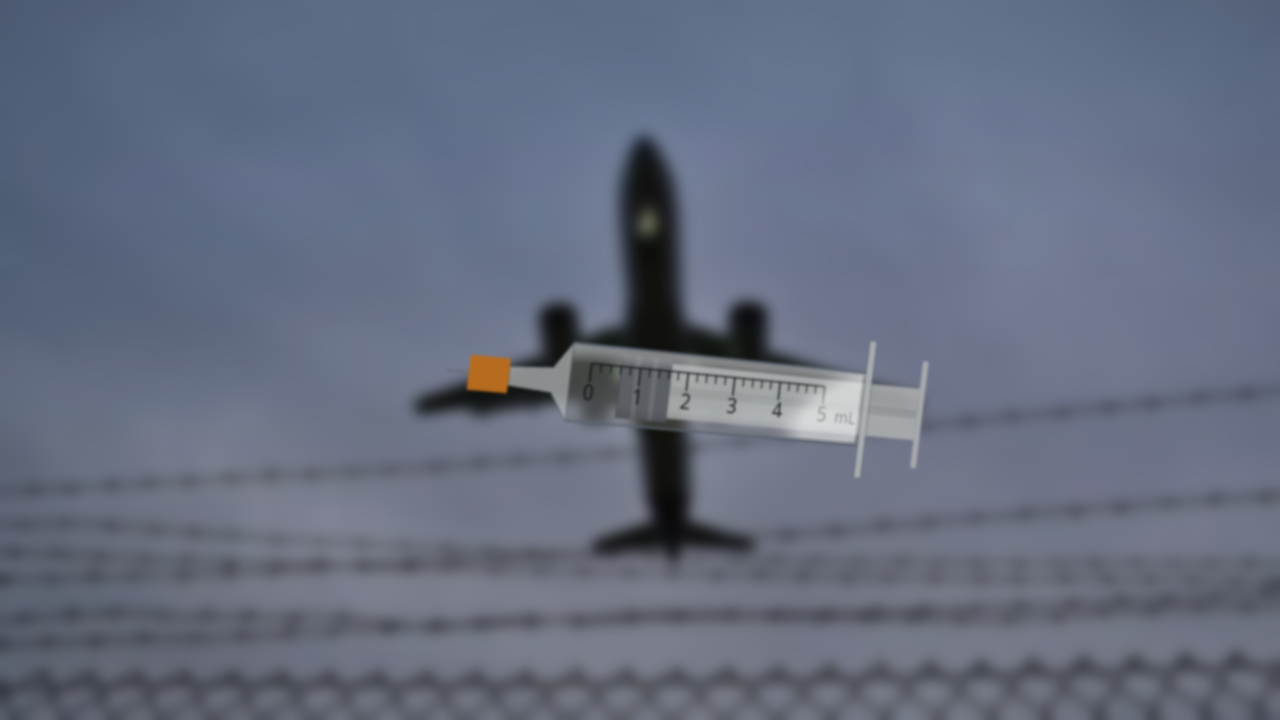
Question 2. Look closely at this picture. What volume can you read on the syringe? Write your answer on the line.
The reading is 0.6 mL
